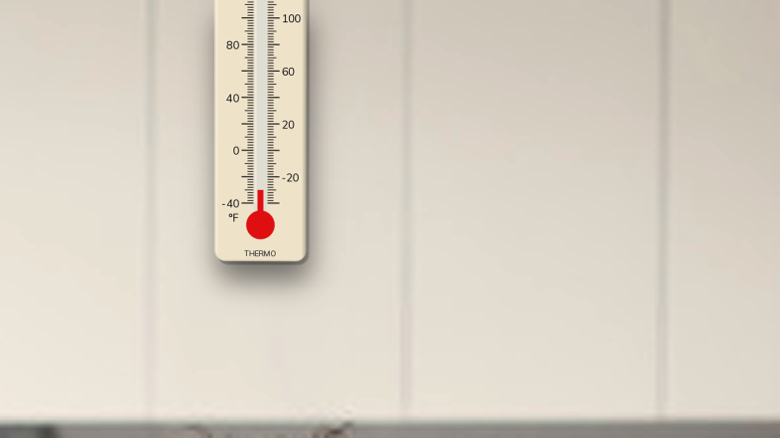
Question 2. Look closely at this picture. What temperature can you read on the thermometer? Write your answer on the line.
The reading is -30 °F
